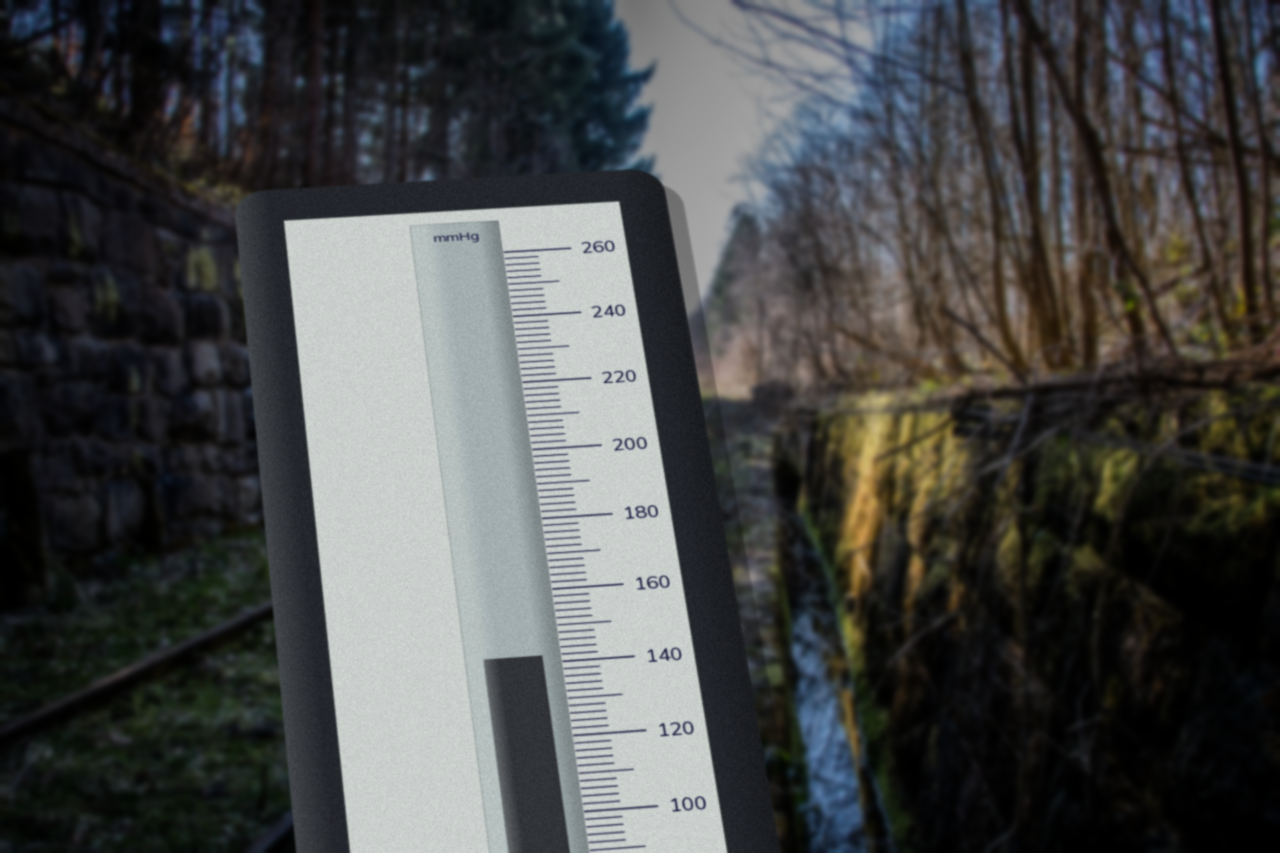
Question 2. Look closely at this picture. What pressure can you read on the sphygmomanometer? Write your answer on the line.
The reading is 142 mmHg
